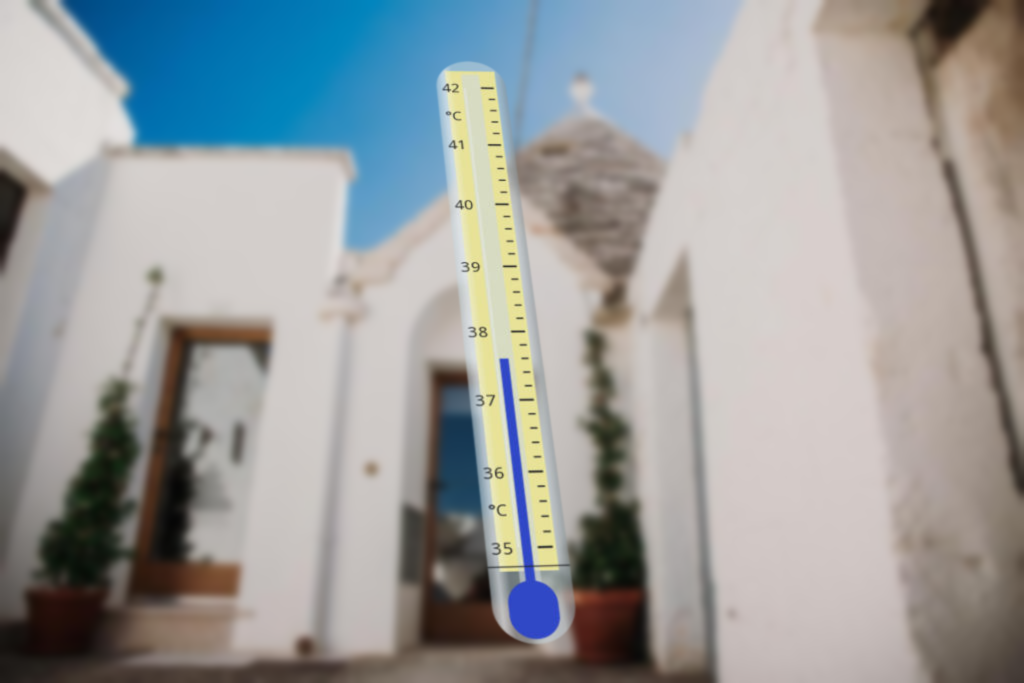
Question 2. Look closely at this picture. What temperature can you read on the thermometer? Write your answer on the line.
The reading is 37.6 °C
